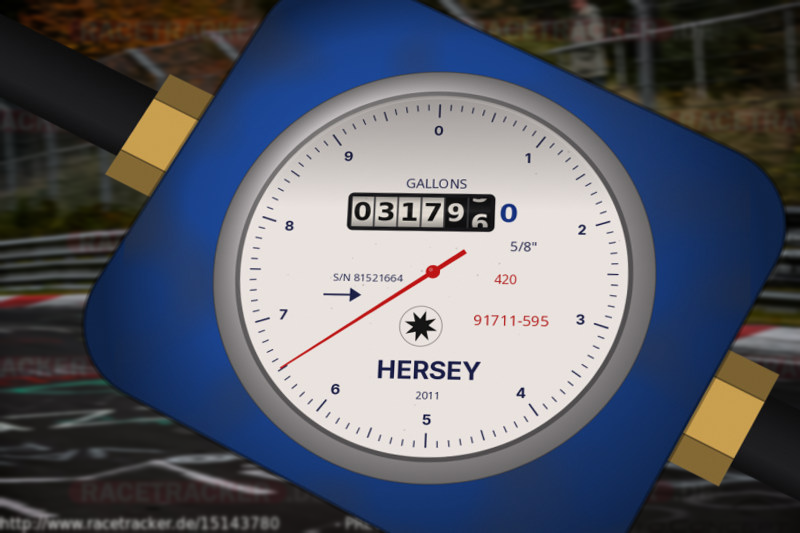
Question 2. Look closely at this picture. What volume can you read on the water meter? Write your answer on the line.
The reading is 317956.5 gal
